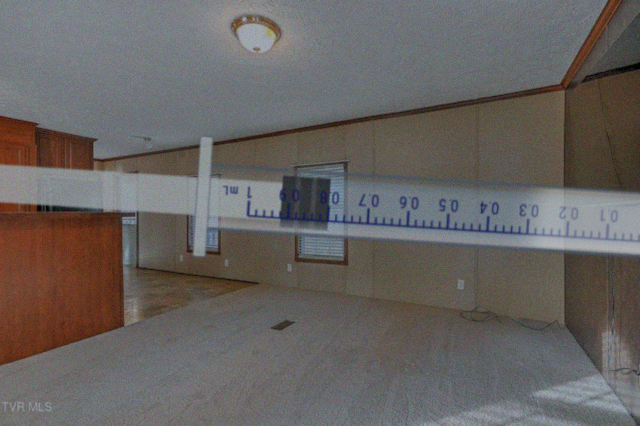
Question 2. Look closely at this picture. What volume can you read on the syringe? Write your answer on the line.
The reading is 0.8 mL
